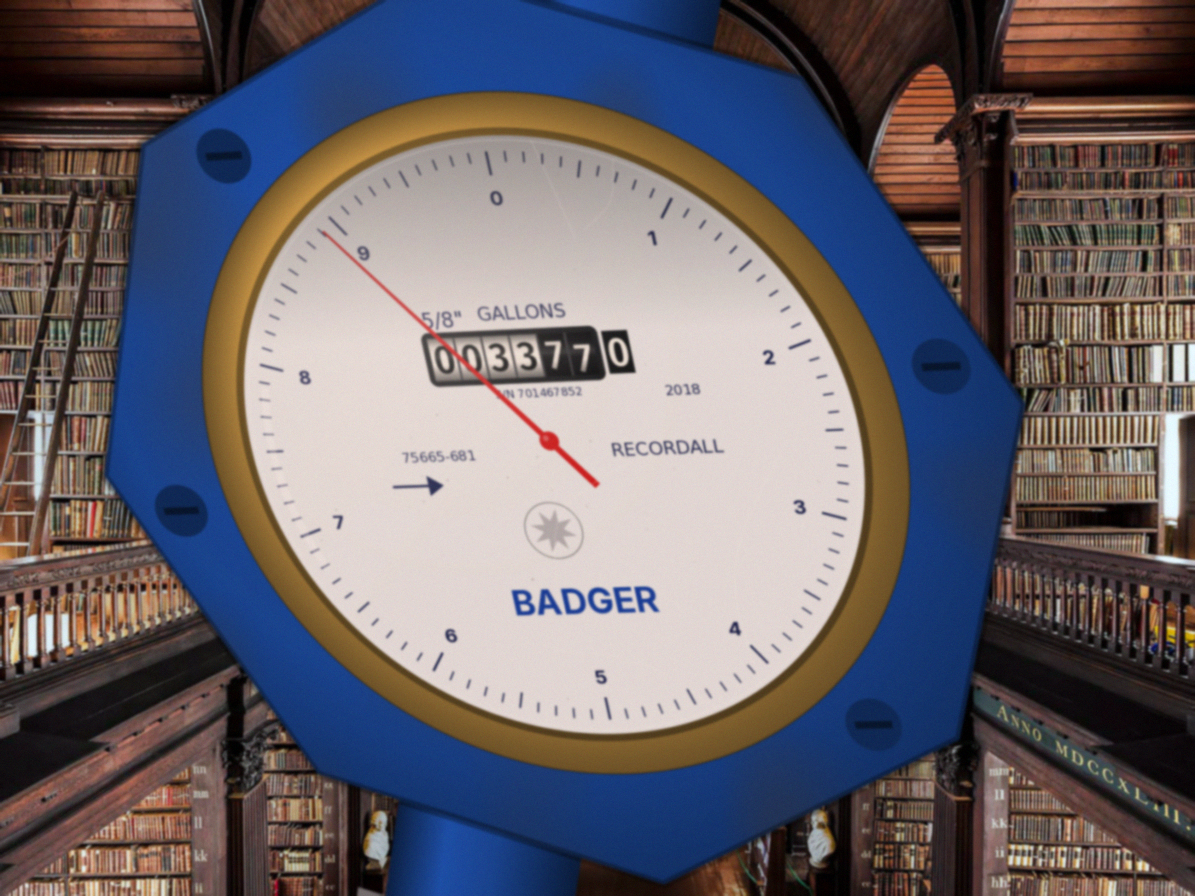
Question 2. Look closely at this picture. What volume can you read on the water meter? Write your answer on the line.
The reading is 33768.9 gal
